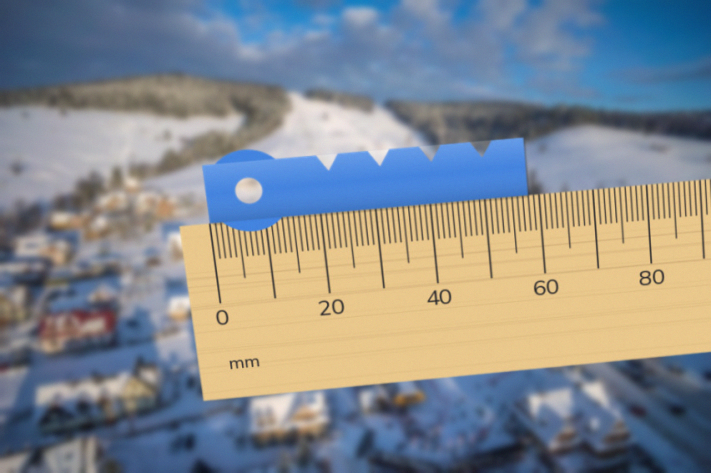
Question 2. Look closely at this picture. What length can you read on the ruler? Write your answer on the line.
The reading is 58 mm
